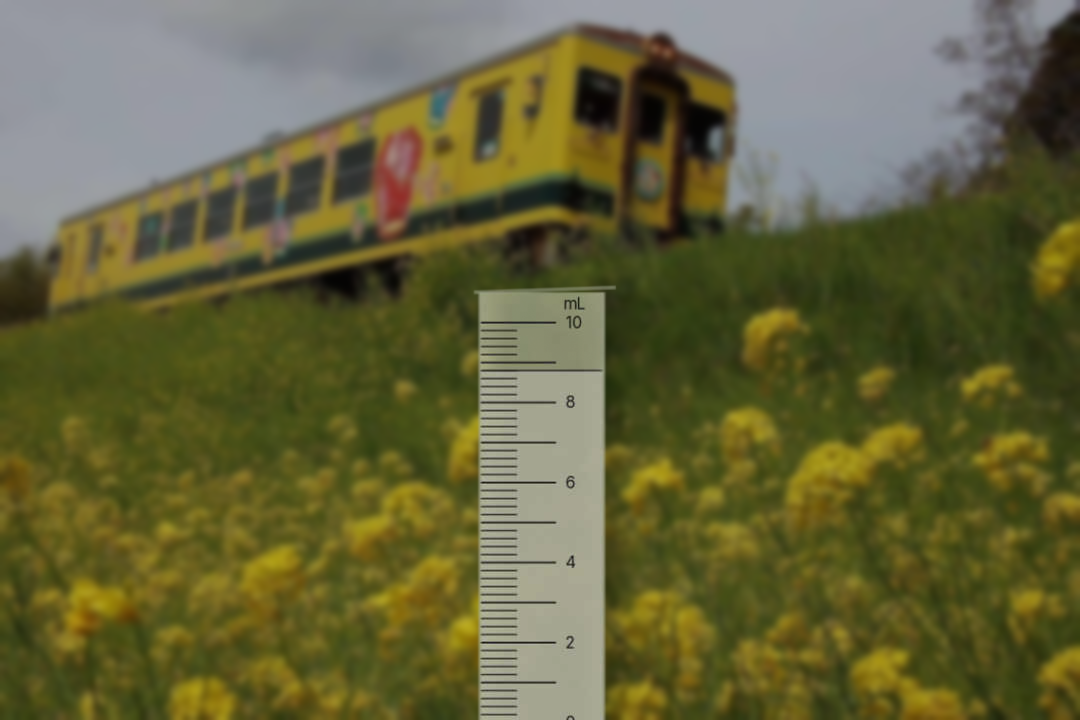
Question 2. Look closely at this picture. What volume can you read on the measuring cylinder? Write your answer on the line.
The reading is 8.8 mL
